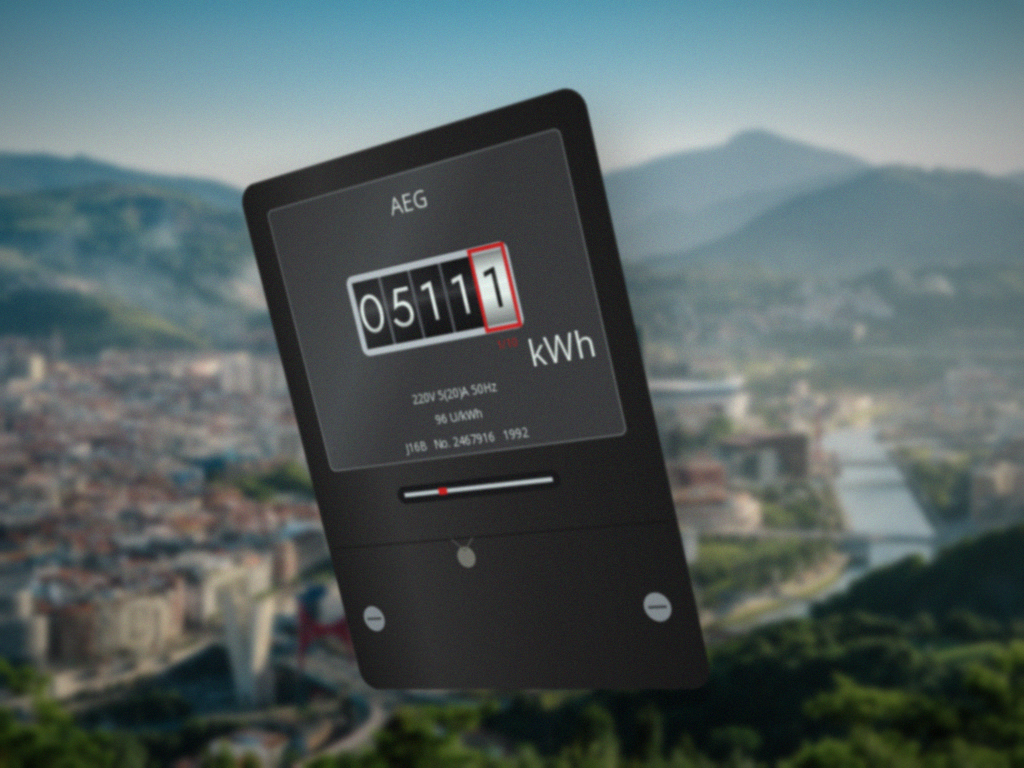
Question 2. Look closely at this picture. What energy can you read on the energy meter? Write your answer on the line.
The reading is 511.1 kWh
